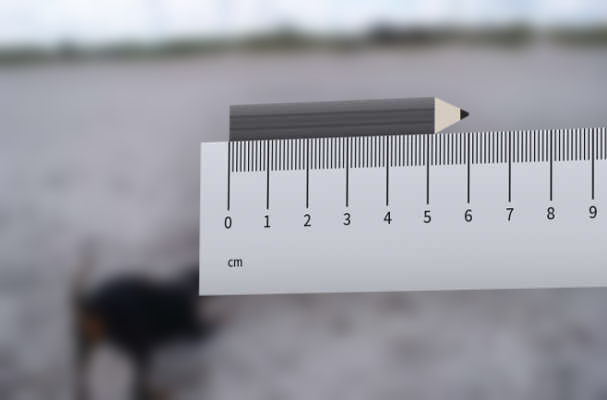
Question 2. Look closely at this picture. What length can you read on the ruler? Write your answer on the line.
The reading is 6 cm
